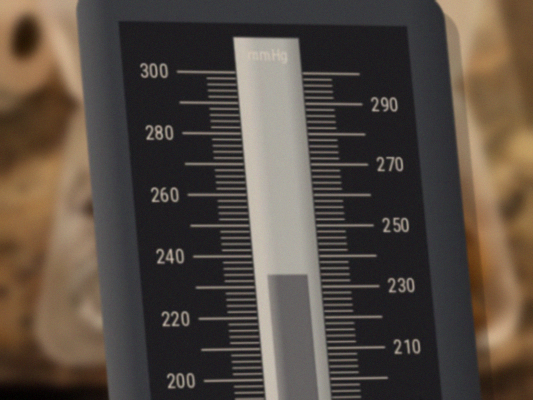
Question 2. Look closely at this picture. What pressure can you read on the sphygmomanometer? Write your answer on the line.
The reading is 234 mmHg
